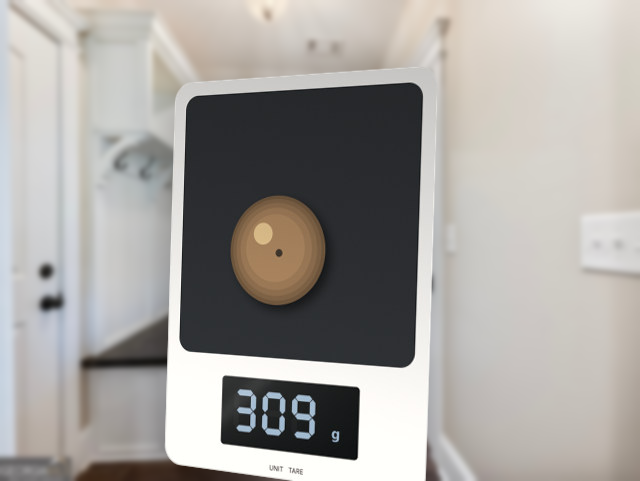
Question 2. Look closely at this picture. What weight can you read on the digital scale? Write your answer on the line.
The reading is 309 g
